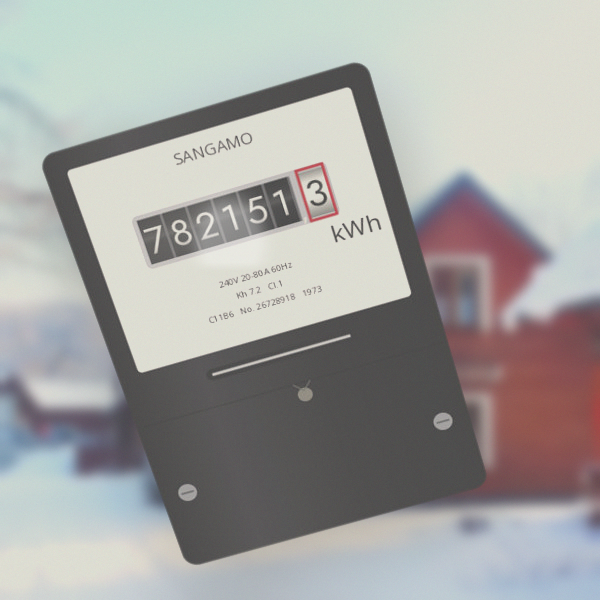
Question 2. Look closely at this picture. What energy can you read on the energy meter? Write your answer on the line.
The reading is 782151.3 kWh
